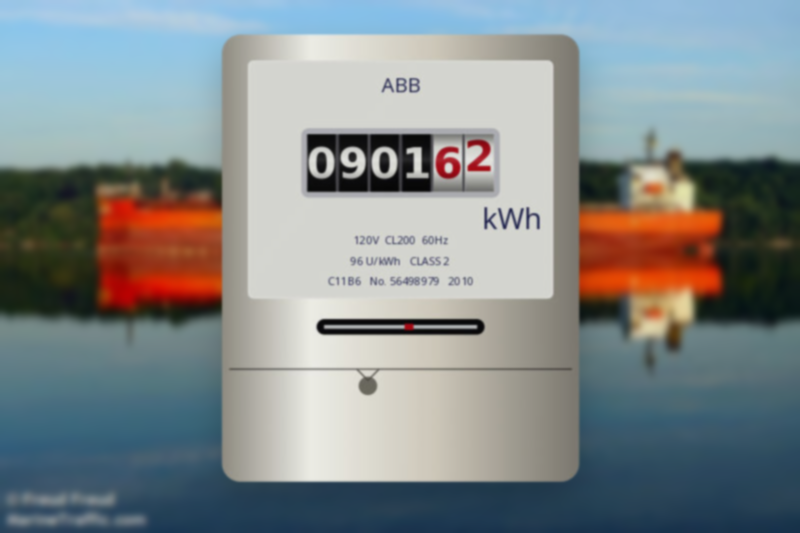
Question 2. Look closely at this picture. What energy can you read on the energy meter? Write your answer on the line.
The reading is 901.62 kWh
